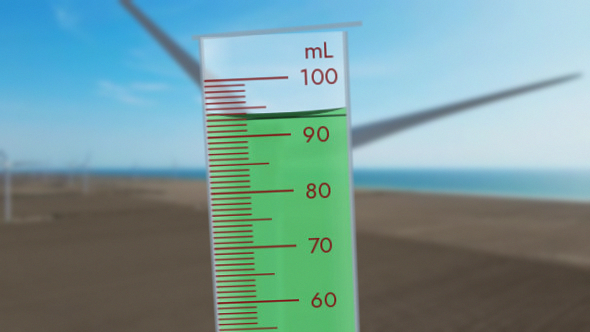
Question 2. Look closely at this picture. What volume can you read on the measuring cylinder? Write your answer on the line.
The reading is 93 mL
